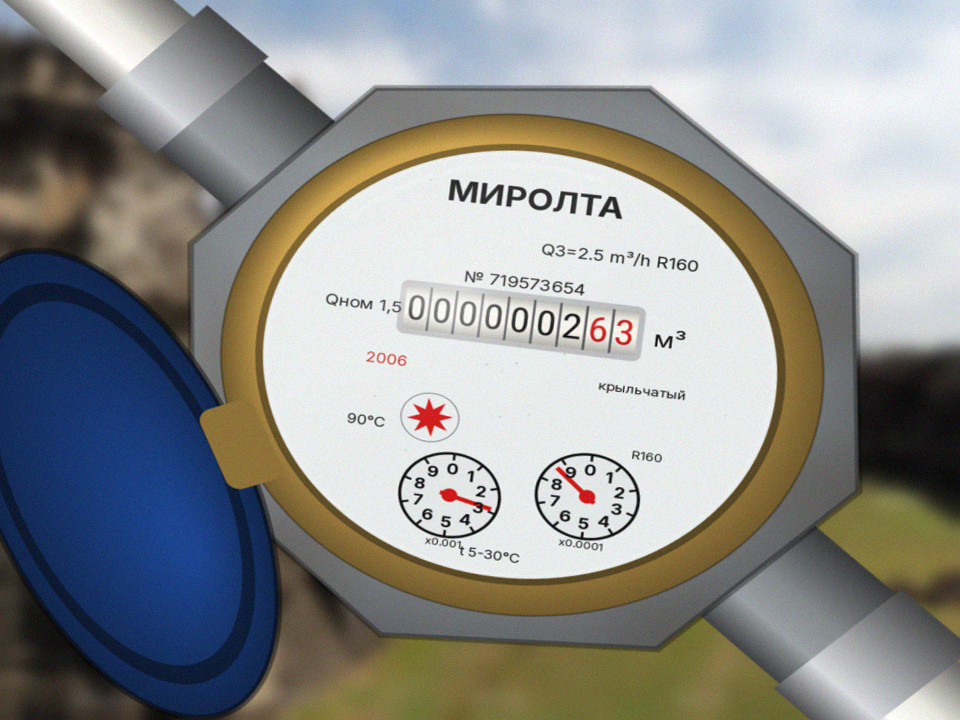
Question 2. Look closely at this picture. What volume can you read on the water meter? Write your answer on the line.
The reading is 2.6328 m³
